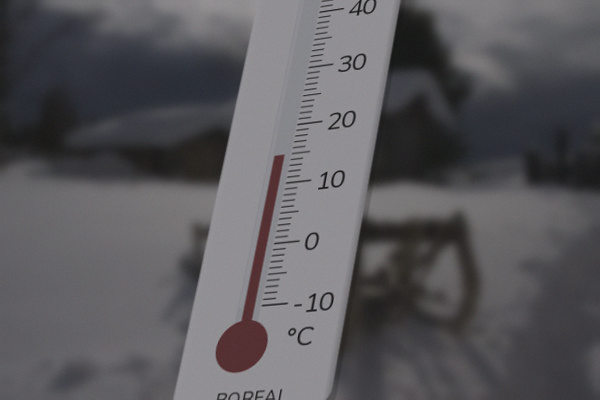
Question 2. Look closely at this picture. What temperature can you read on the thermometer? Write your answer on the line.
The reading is 15 °C
